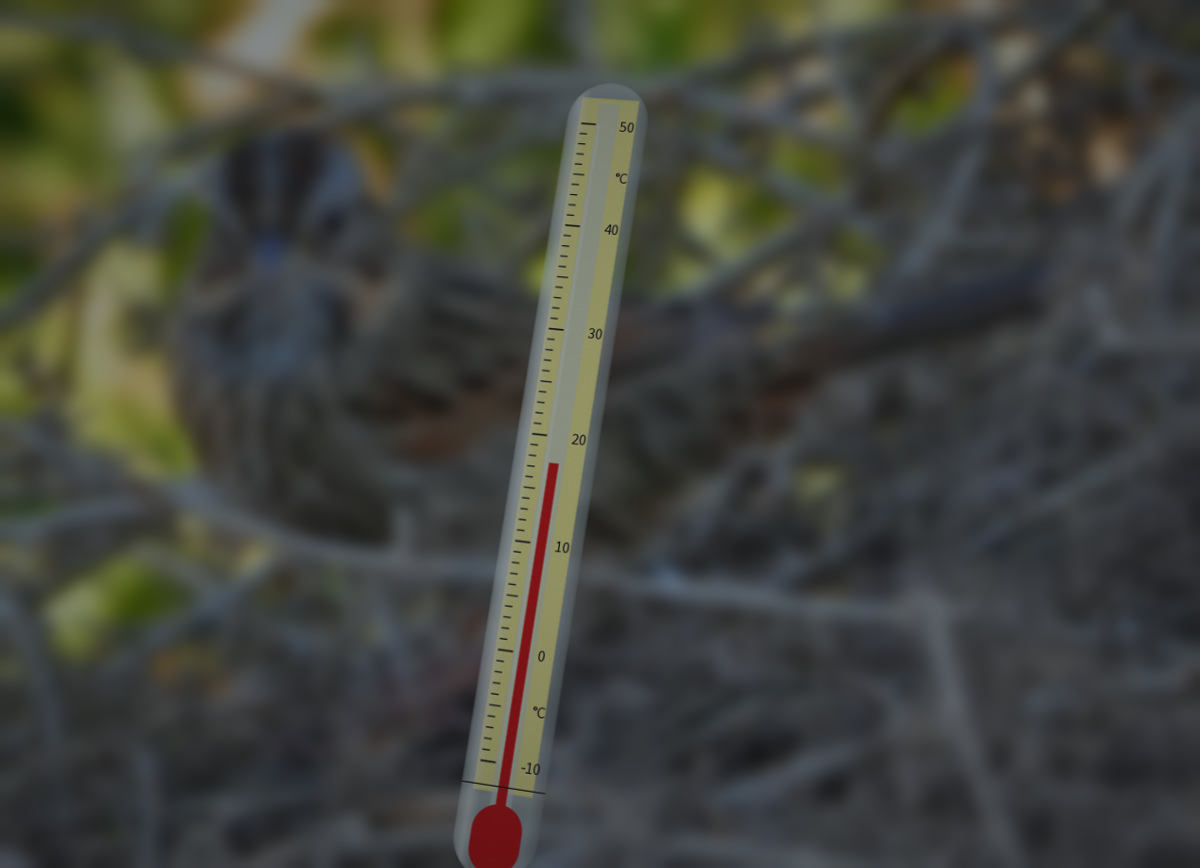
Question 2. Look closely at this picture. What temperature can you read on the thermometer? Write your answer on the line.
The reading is 17.5 °C
